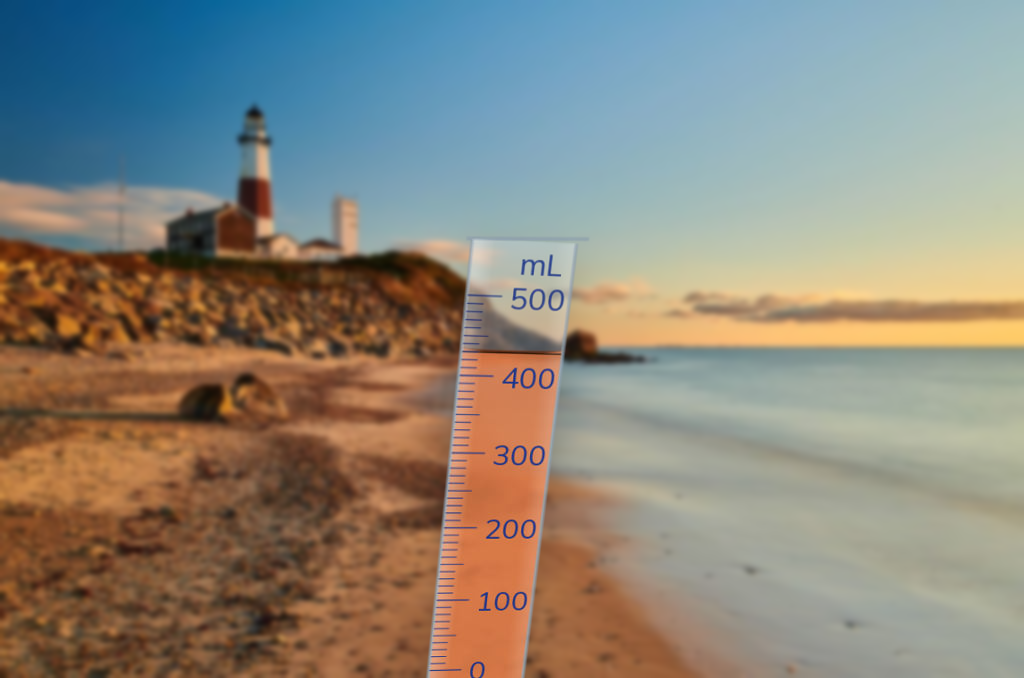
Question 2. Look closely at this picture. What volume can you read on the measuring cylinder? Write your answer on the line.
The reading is 430 mL
